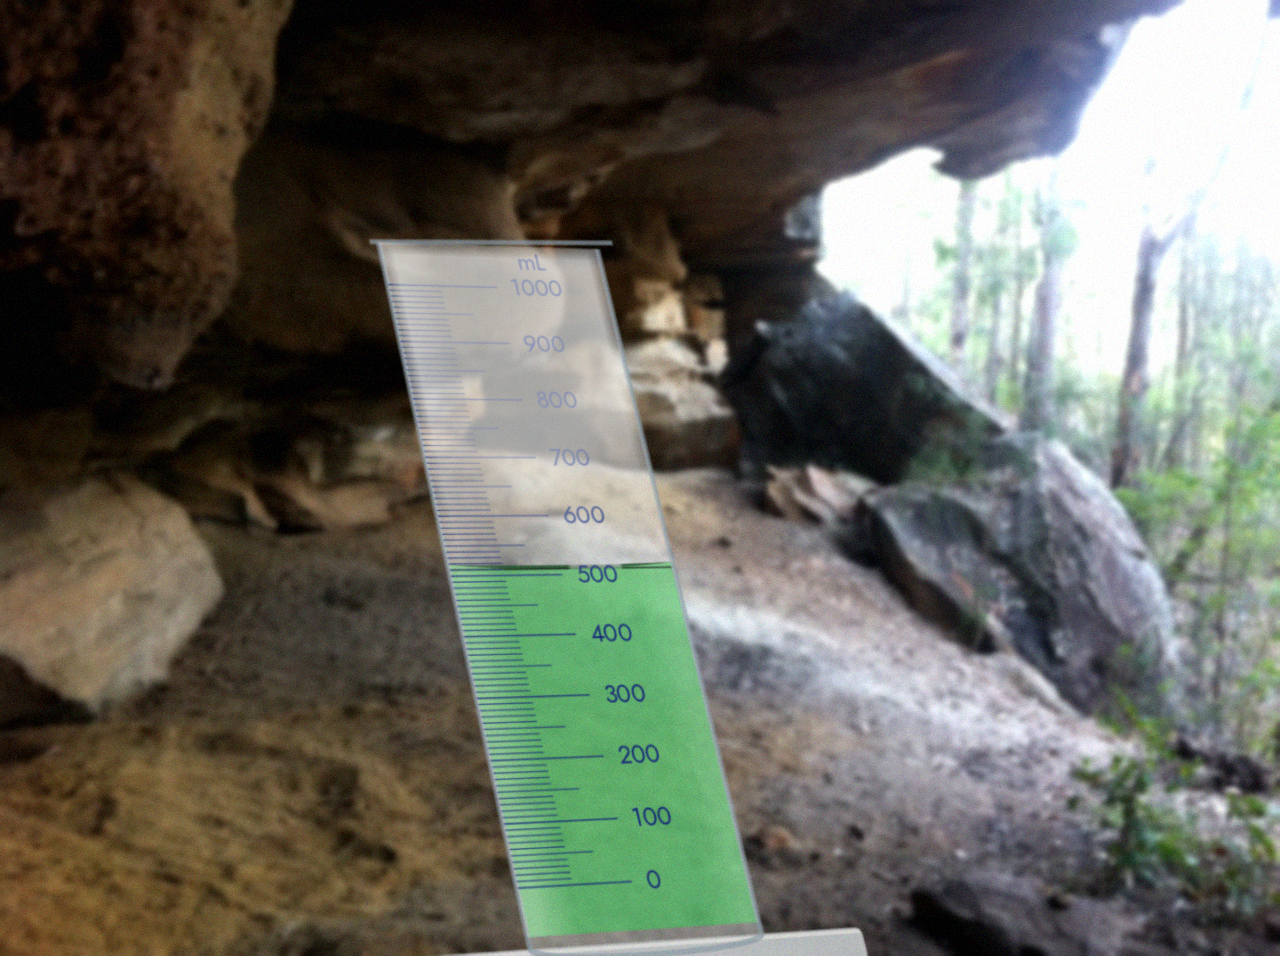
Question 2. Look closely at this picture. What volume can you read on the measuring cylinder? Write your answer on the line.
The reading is 510 mL
